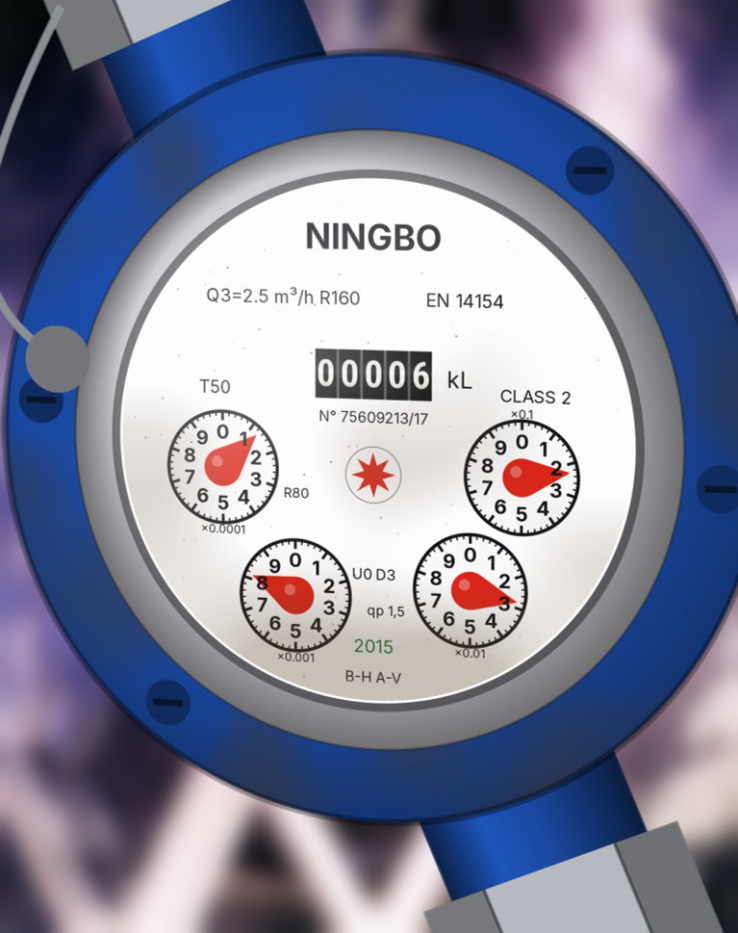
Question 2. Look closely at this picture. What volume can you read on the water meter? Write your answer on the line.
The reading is 6.2281 kL
